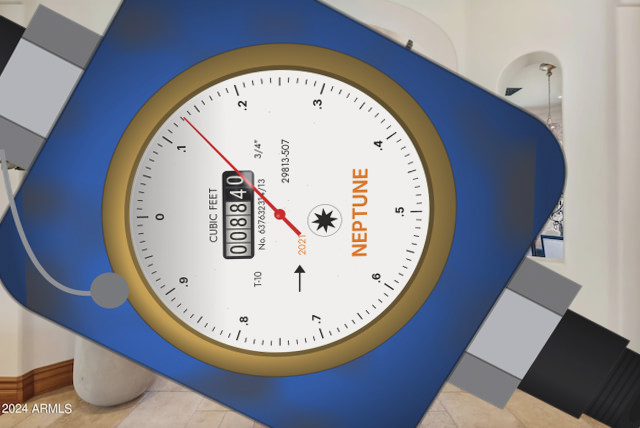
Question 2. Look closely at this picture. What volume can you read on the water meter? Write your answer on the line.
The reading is 8840.13 ft³
